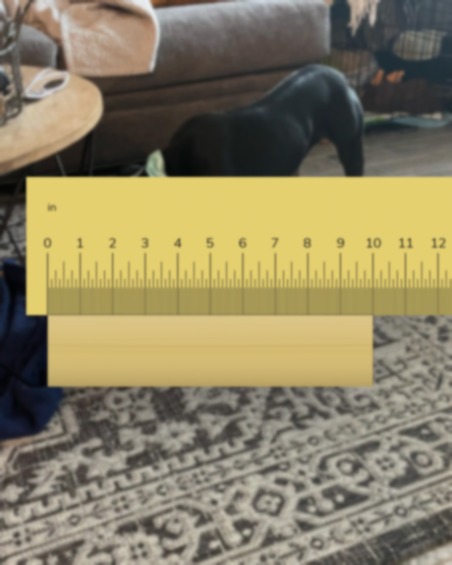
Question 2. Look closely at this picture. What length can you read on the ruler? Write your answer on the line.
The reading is 10 in
